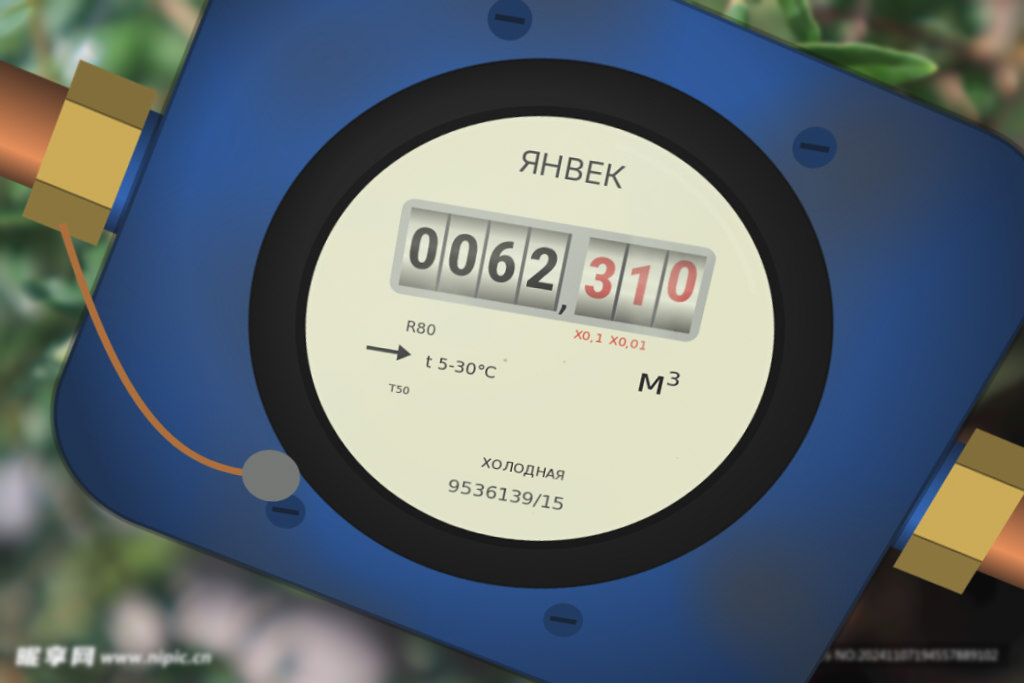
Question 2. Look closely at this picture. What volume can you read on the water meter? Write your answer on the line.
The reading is 62.310 m³
